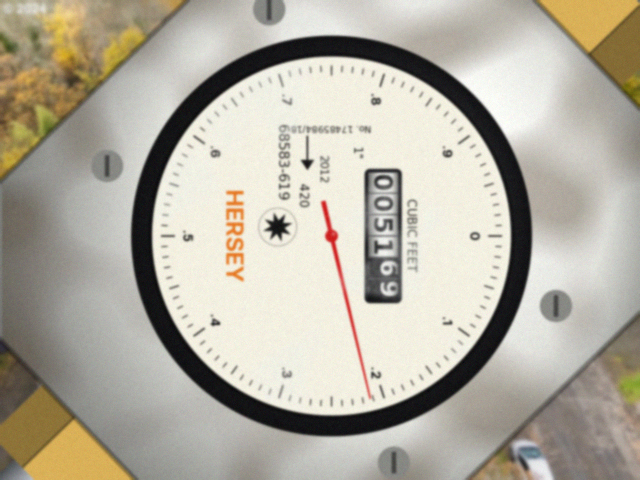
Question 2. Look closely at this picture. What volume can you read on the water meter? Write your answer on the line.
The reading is 5169.21 ft³
